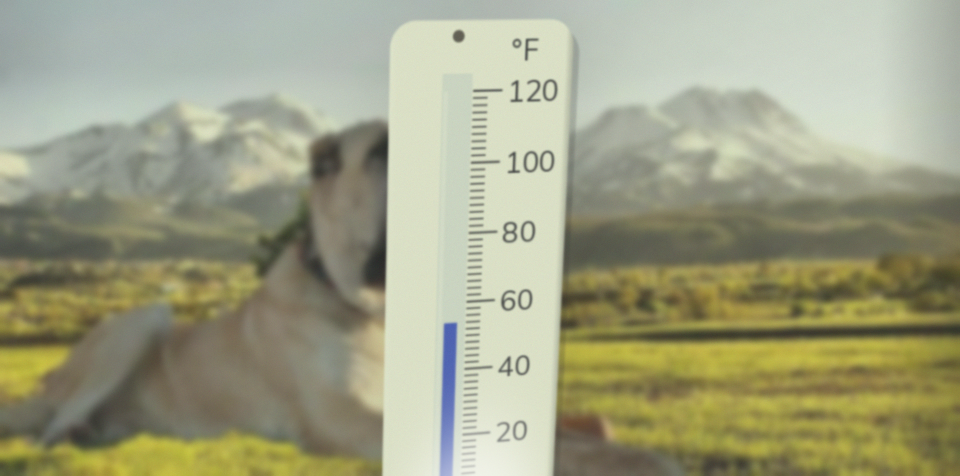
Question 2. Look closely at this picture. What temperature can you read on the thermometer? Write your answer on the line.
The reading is 54 °F
